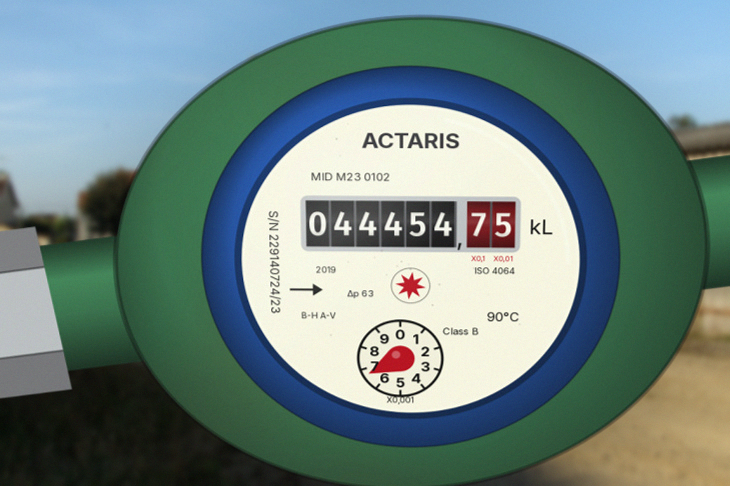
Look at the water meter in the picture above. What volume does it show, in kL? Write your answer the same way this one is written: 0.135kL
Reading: 44454.756kL
